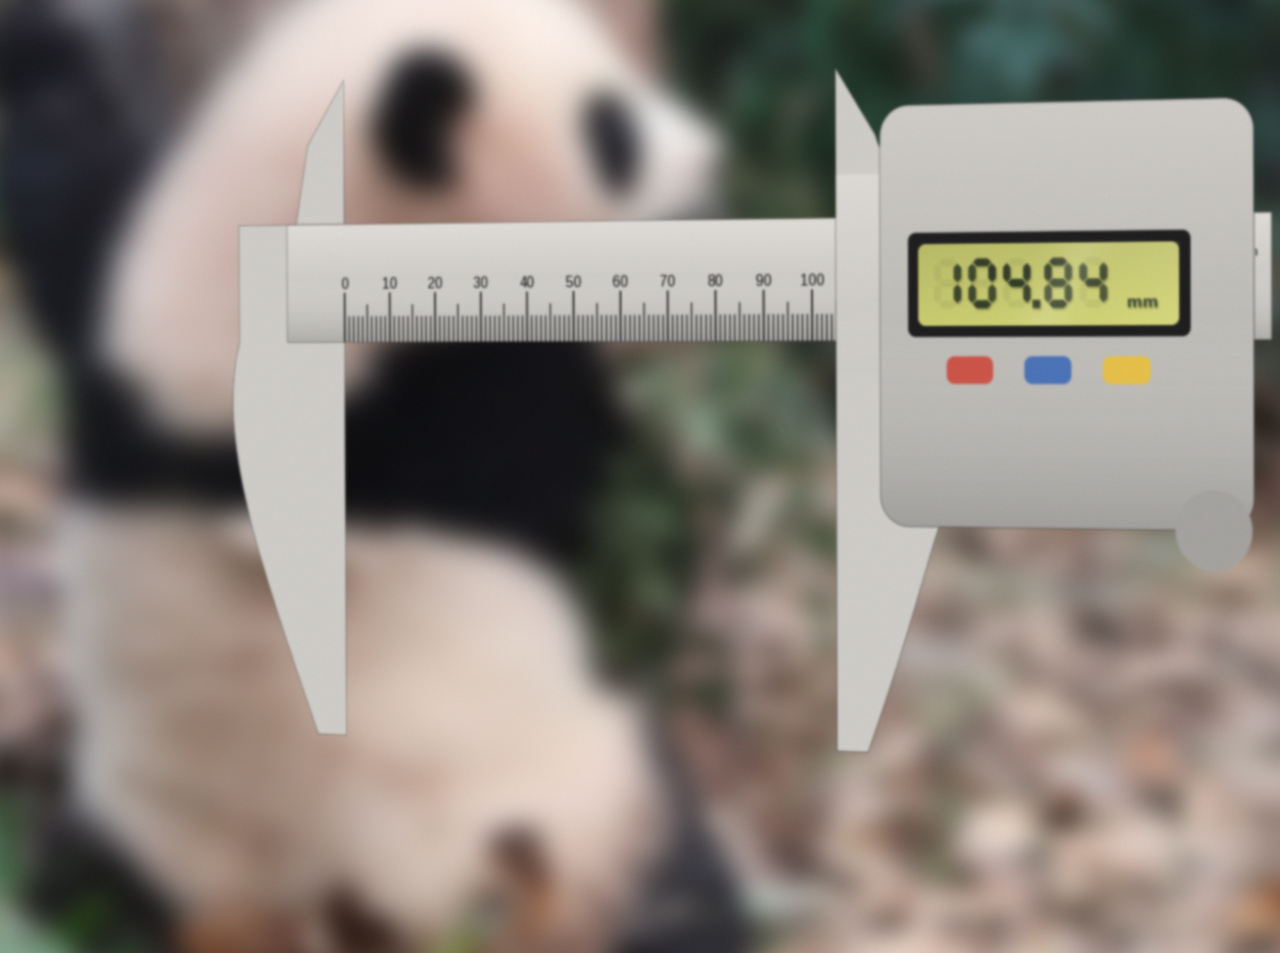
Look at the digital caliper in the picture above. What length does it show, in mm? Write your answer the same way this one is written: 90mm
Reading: 104.84mm
